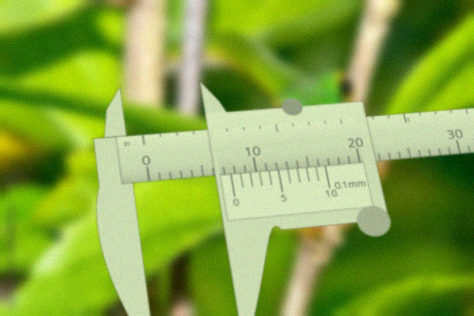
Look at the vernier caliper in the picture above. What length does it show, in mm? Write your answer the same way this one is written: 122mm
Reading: 7.6mm
